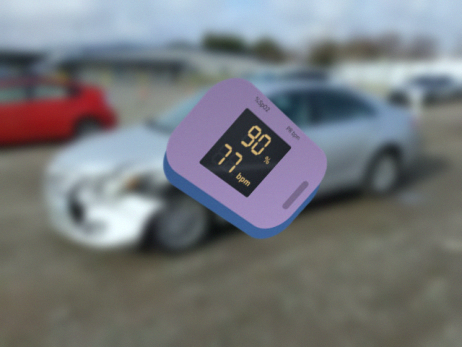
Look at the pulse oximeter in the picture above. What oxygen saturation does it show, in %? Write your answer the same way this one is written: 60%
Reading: 90%
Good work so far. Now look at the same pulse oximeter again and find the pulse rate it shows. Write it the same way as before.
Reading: 77bpm
